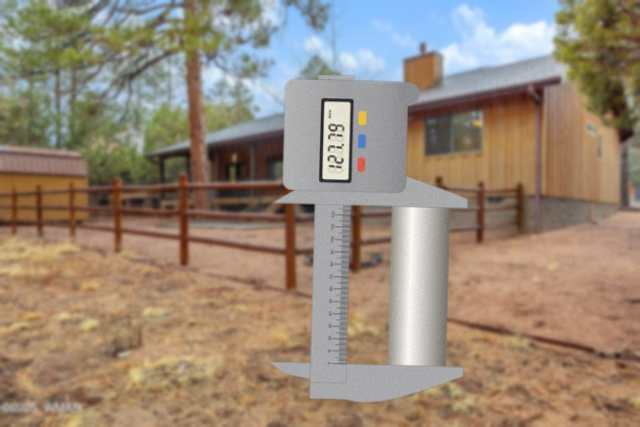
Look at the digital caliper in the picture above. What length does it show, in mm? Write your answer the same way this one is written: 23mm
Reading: 127.79mm
